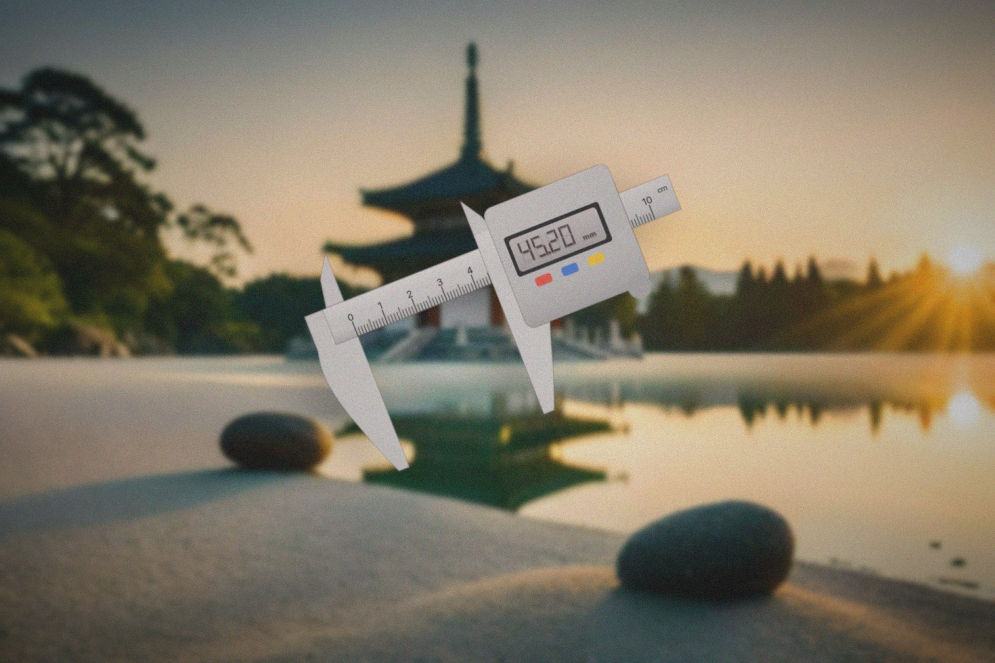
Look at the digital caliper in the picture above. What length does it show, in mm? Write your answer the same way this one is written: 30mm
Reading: 45.20mm
